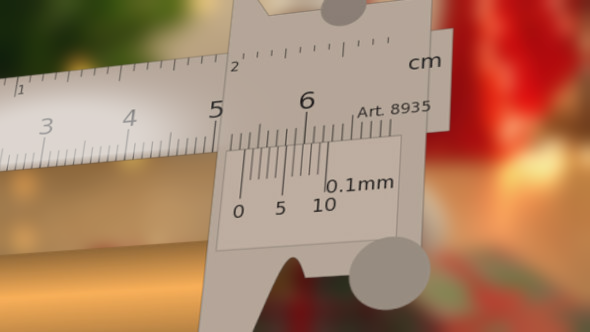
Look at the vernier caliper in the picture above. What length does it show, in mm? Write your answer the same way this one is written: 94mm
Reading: 53.6mm
